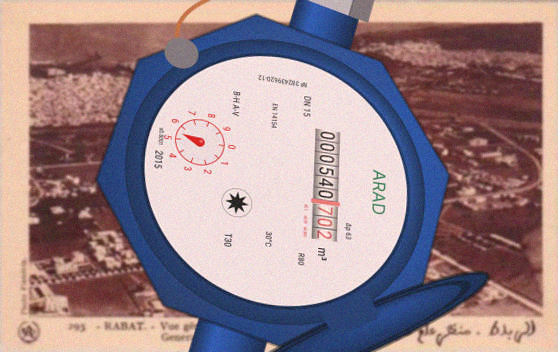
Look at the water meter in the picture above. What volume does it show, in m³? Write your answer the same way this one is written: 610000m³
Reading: 540.7025m³
